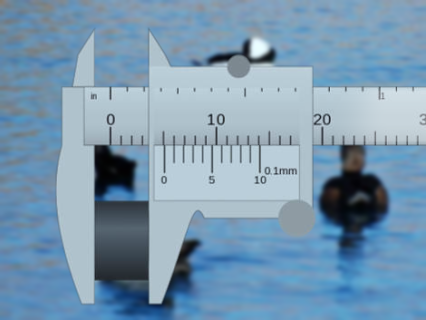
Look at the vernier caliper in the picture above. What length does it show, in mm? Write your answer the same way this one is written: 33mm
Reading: 5.1mm
